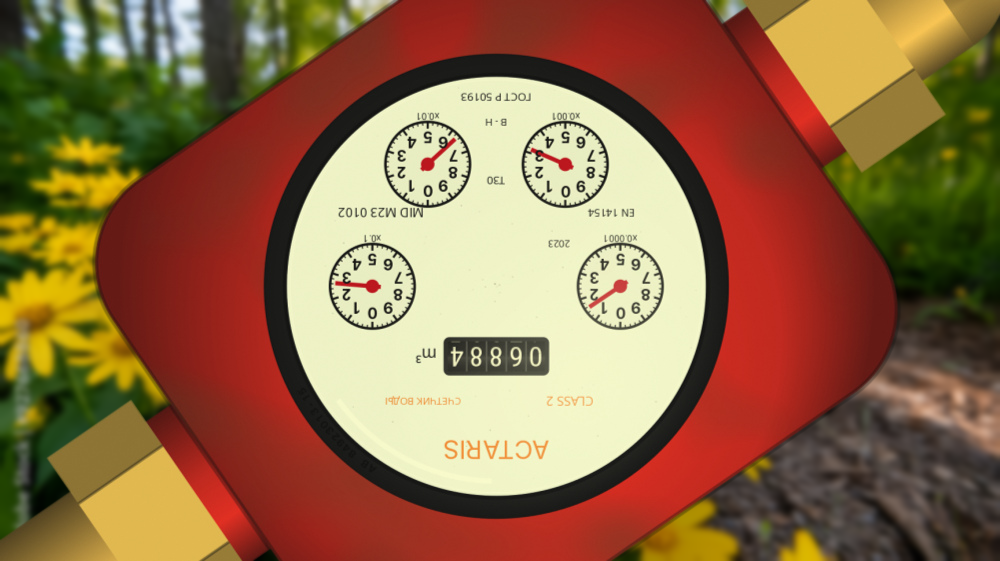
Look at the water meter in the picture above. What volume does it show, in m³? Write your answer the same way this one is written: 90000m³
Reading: 6884.2631m³
